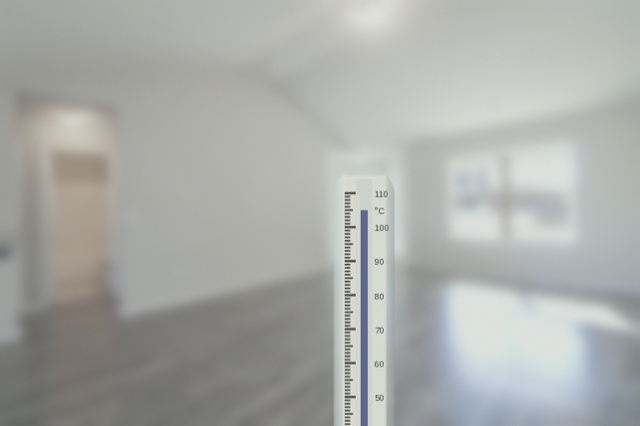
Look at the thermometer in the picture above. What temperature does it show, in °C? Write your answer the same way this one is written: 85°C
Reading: 105°C
